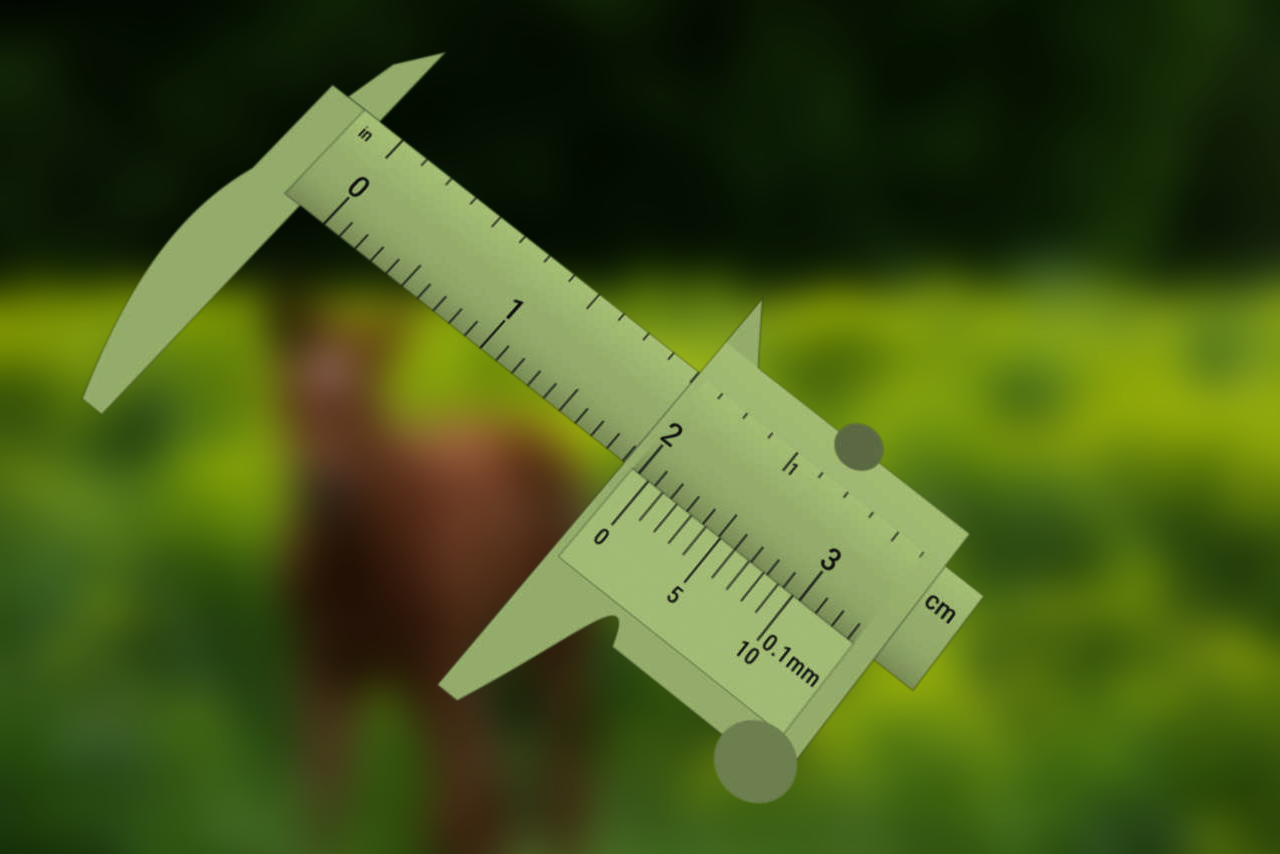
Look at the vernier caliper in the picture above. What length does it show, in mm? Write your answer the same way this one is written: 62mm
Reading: 20.6mm
